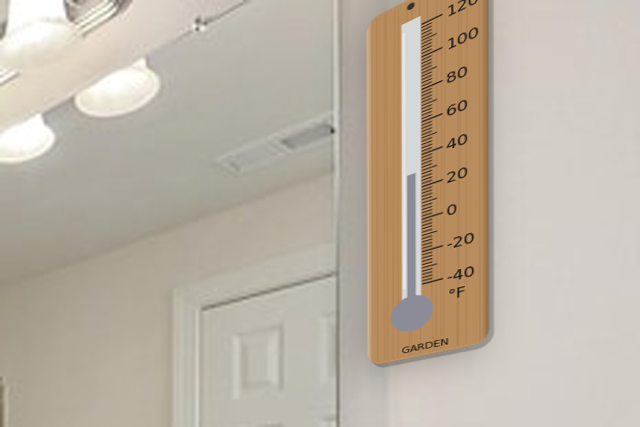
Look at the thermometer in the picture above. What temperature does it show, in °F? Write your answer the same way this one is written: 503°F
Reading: 30°F
